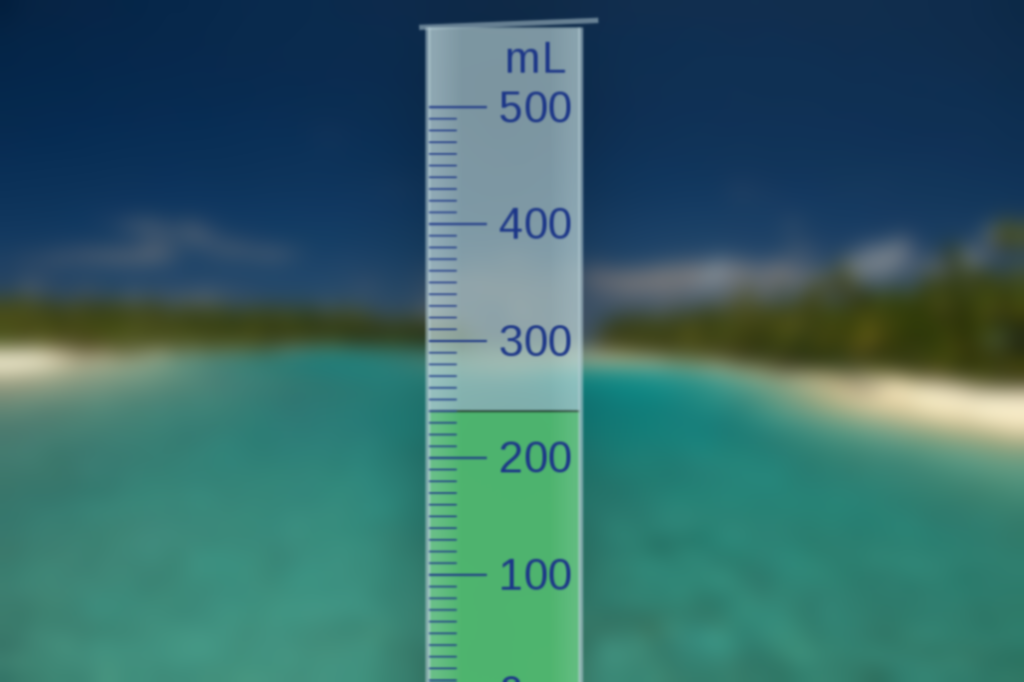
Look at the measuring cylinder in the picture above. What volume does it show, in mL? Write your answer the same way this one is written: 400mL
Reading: 240mL
